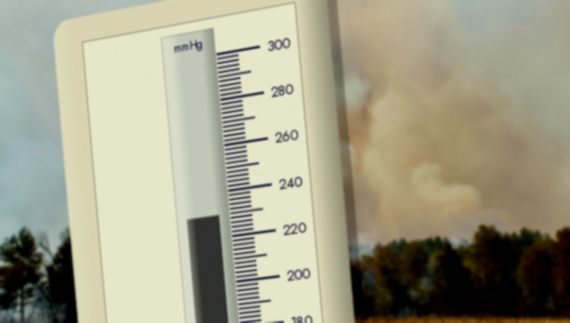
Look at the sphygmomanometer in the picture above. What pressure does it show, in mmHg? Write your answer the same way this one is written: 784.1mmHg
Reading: 230mmHg
